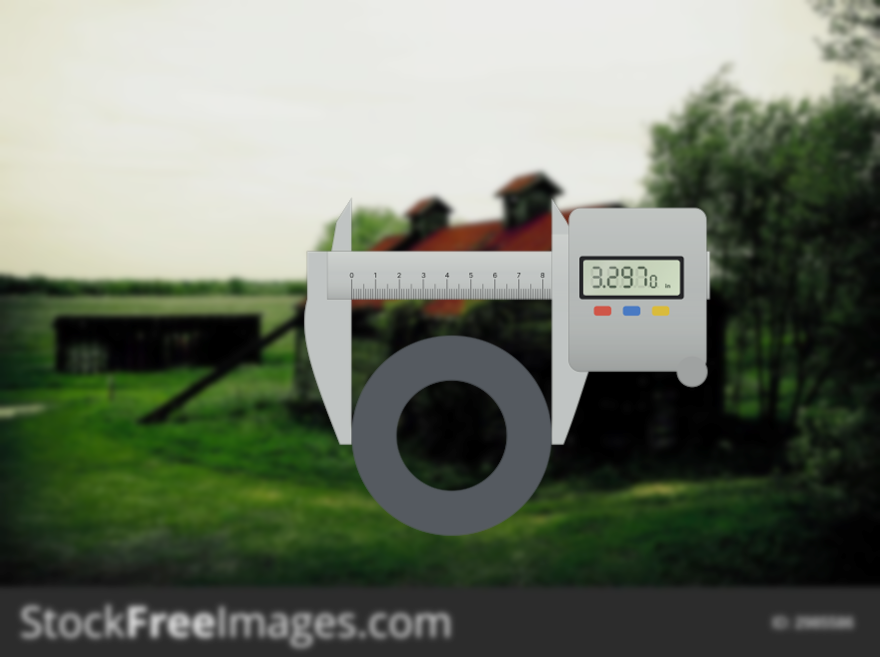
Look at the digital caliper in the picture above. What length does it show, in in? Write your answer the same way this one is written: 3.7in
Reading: 3.2970in
